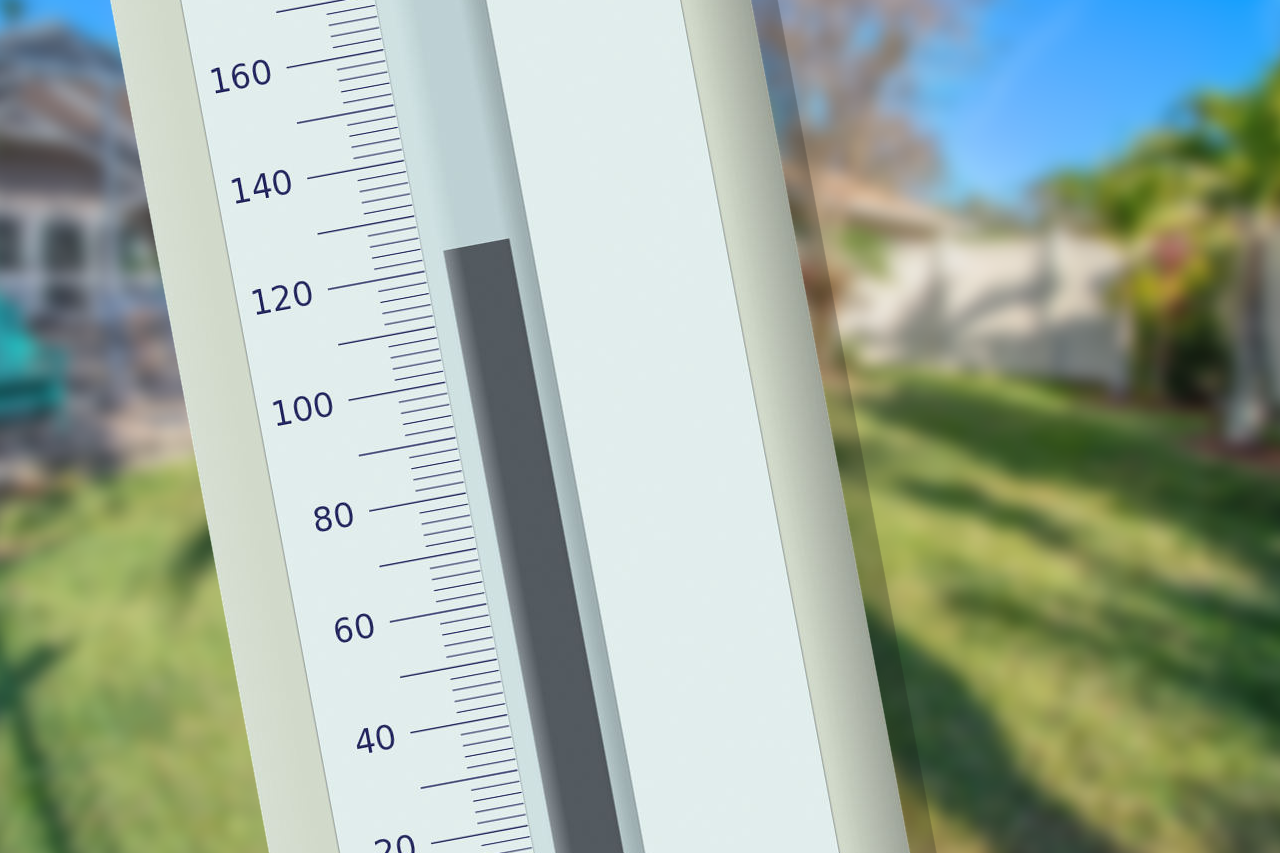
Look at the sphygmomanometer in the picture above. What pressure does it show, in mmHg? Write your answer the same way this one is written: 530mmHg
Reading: 123mmHg
